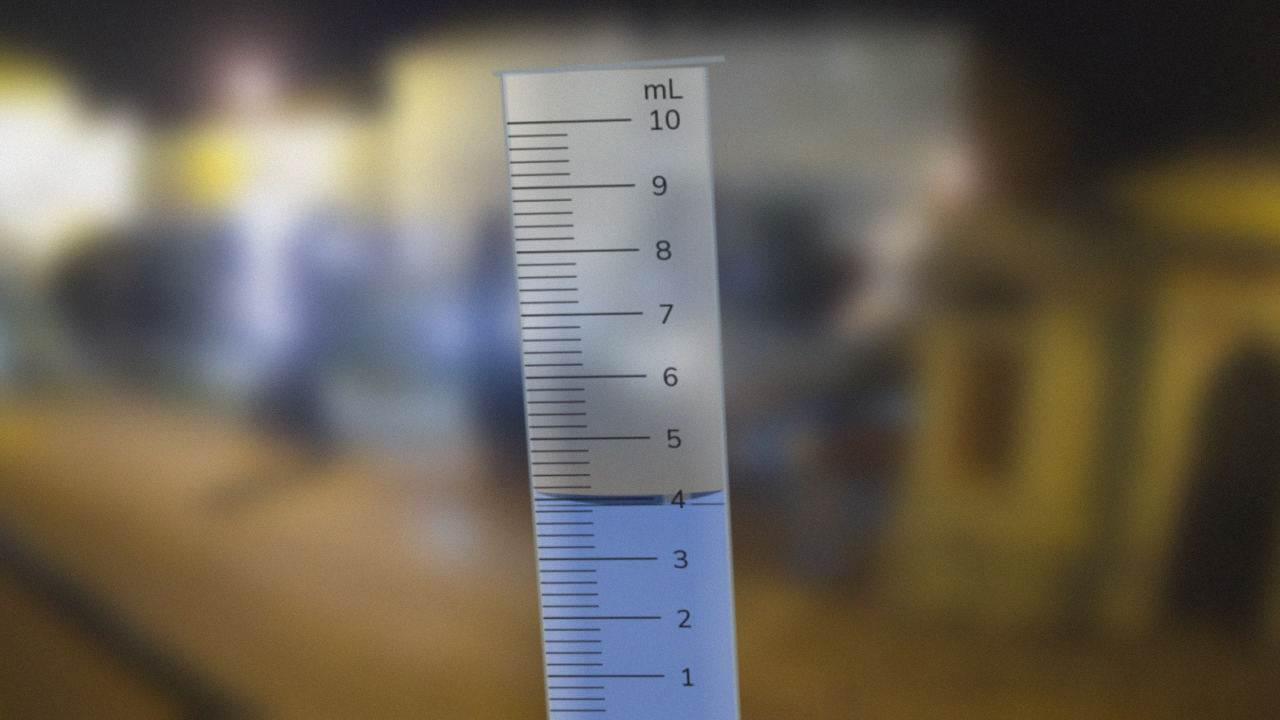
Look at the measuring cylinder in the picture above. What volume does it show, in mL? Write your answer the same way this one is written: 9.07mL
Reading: 3.9mL
